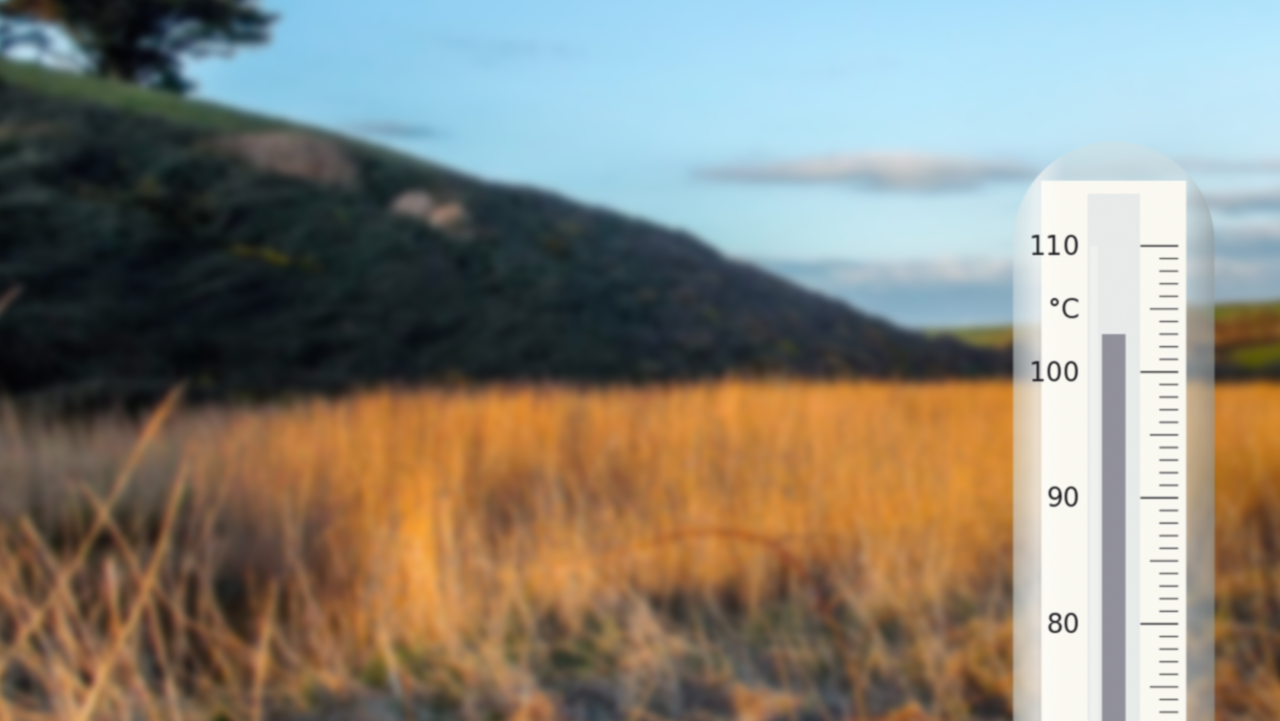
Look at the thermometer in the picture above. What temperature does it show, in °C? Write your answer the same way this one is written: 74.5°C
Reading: 103°C
